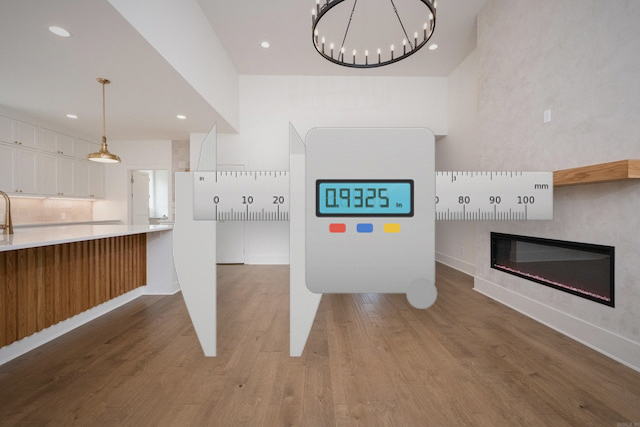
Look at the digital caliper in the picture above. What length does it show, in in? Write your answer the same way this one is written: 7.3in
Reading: 0.9325in
